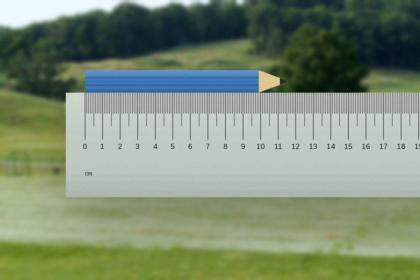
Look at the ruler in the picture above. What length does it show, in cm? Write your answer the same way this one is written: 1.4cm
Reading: 11.5cm
